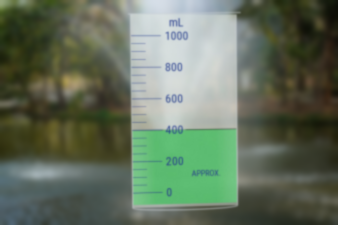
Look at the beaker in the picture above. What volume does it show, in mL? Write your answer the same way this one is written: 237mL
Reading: 400mL
